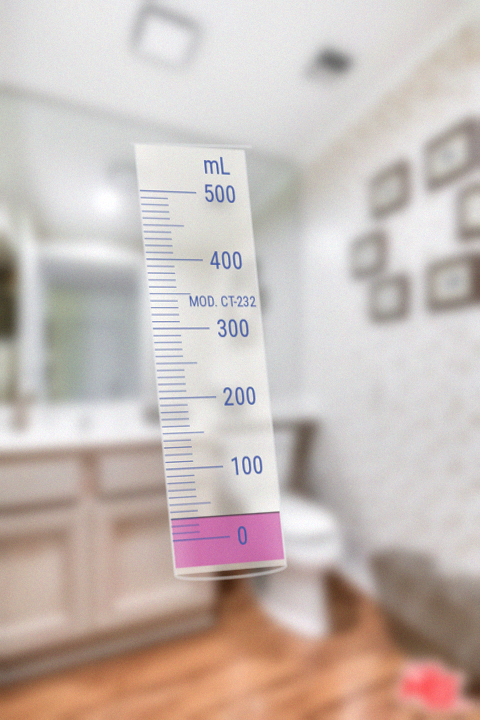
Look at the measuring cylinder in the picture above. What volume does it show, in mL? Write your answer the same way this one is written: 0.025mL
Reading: 30mL
